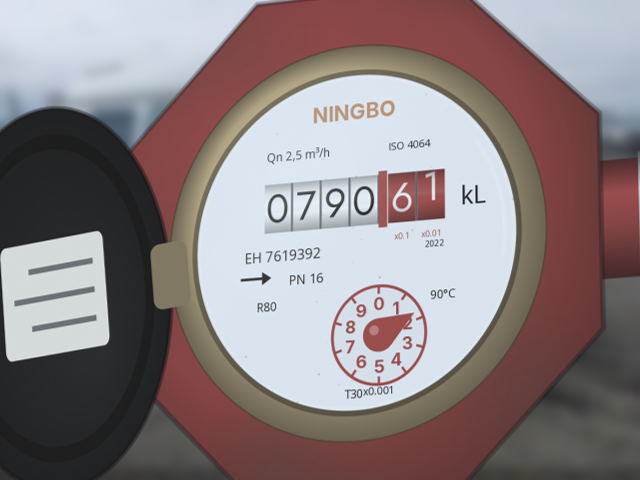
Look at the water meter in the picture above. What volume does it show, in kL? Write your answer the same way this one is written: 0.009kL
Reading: 790.611kL
